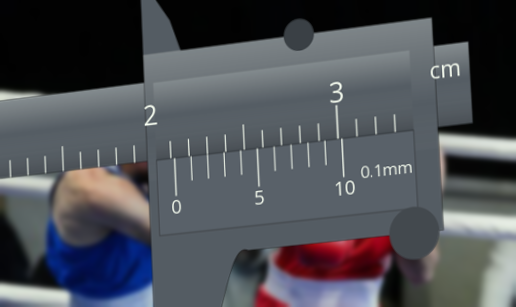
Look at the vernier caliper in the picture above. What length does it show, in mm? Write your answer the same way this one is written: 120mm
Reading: 21.2mm
